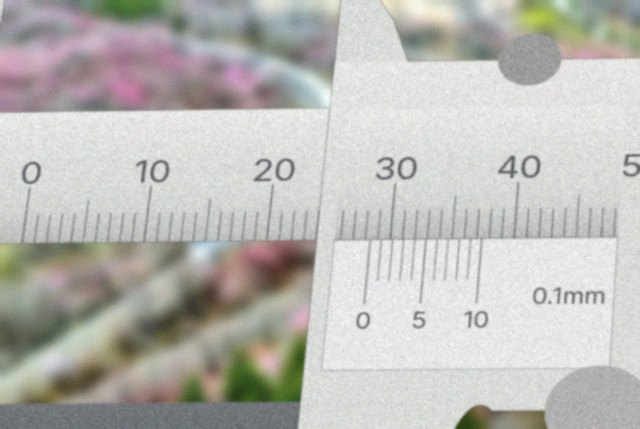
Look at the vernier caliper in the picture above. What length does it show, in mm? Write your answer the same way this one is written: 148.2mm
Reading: 28.4mm
